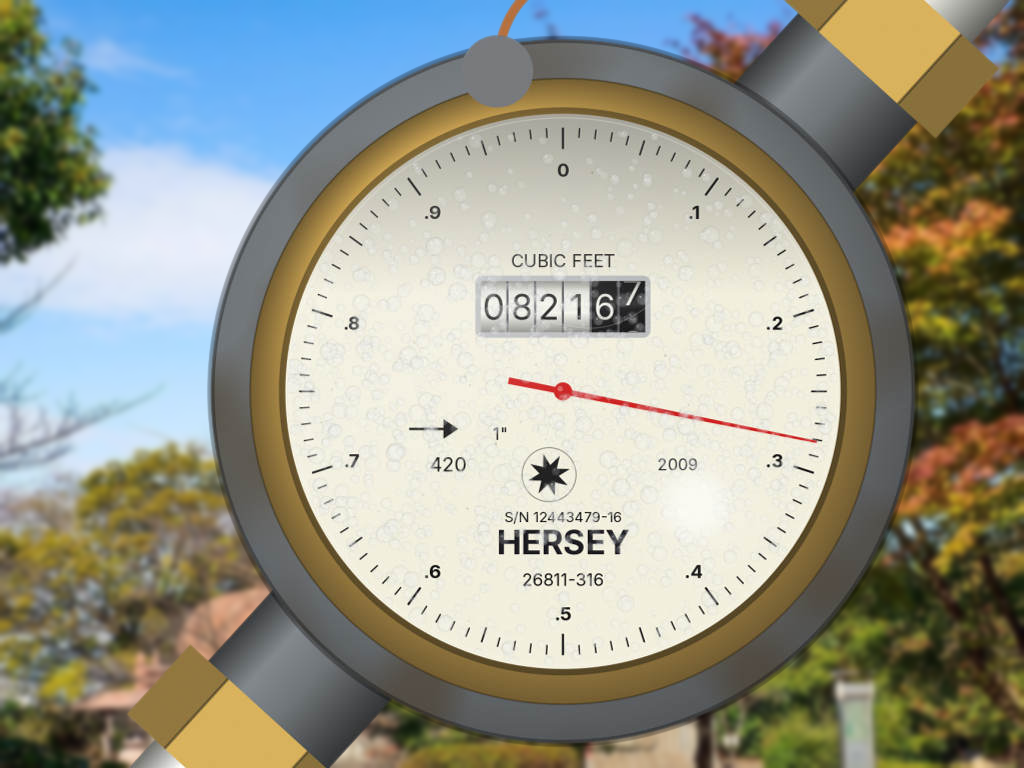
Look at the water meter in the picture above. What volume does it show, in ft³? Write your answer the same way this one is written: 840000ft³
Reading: 82167.28ft³
